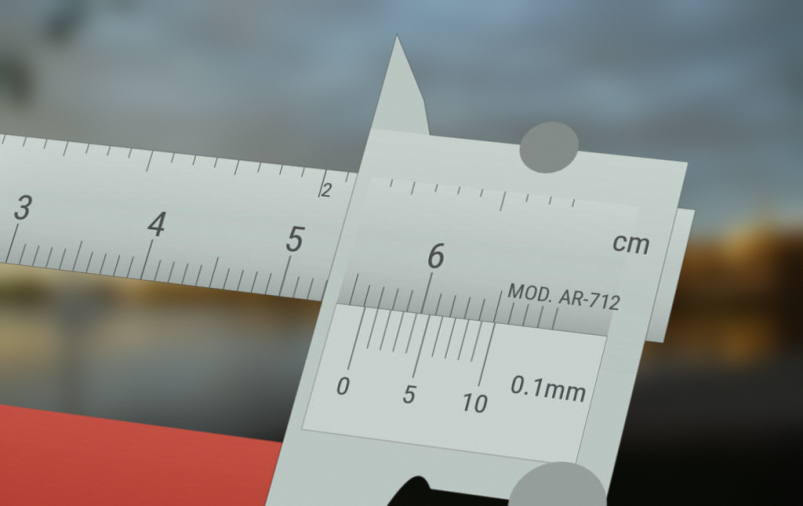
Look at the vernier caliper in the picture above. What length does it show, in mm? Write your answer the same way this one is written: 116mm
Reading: 56.1mm
